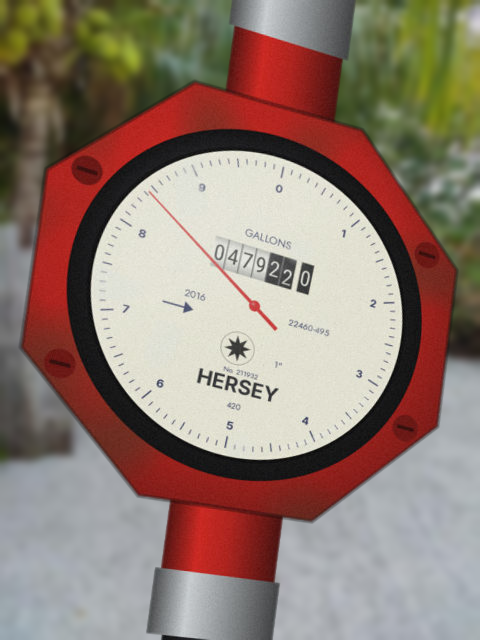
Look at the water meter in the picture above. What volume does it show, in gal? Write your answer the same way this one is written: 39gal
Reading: 479218.4gal
